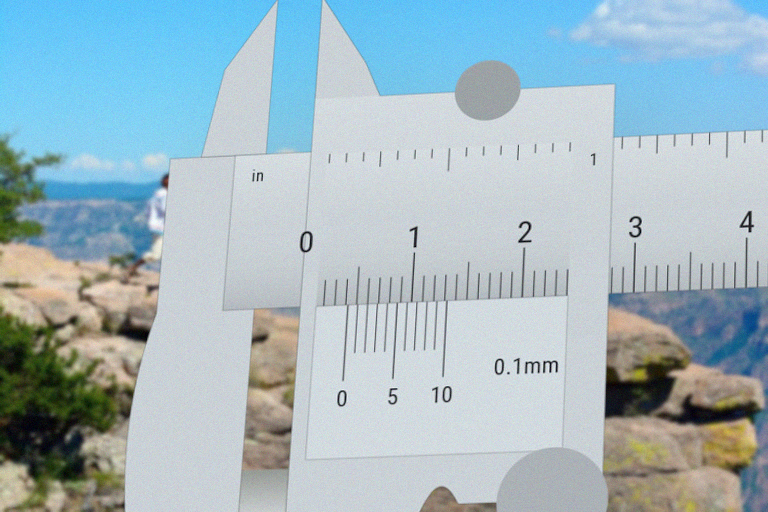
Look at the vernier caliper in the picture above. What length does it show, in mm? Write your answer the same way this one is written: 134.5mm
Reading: 4.2mm
